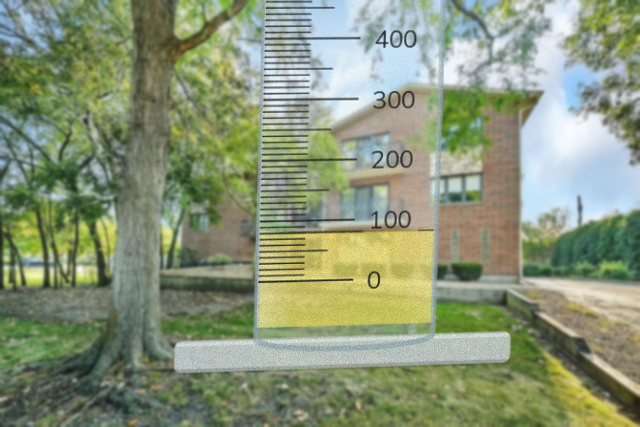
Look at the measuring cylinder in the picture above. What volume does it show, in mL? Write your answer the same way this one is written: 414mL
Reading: 80mL
